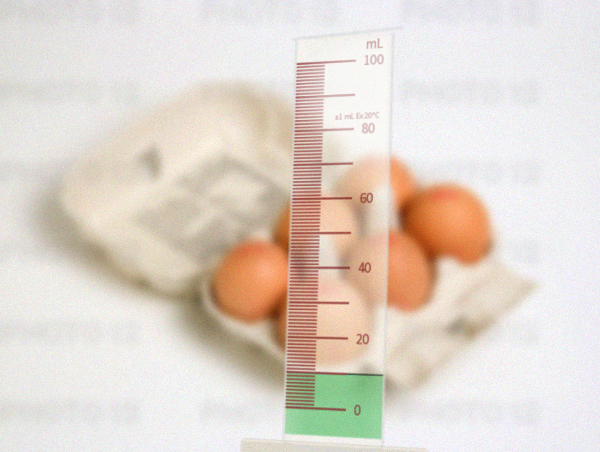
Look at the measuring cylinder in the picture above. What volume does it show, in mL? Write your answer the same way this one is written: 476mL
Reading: 10mL
